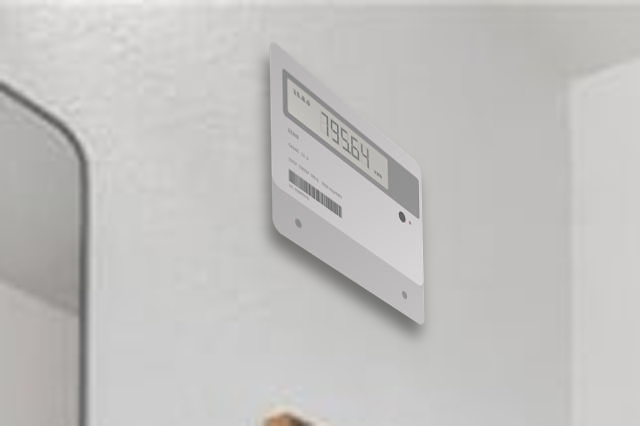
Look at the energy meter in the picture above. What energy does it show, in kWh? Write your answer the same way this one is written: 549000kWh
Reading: 795.64kWh
